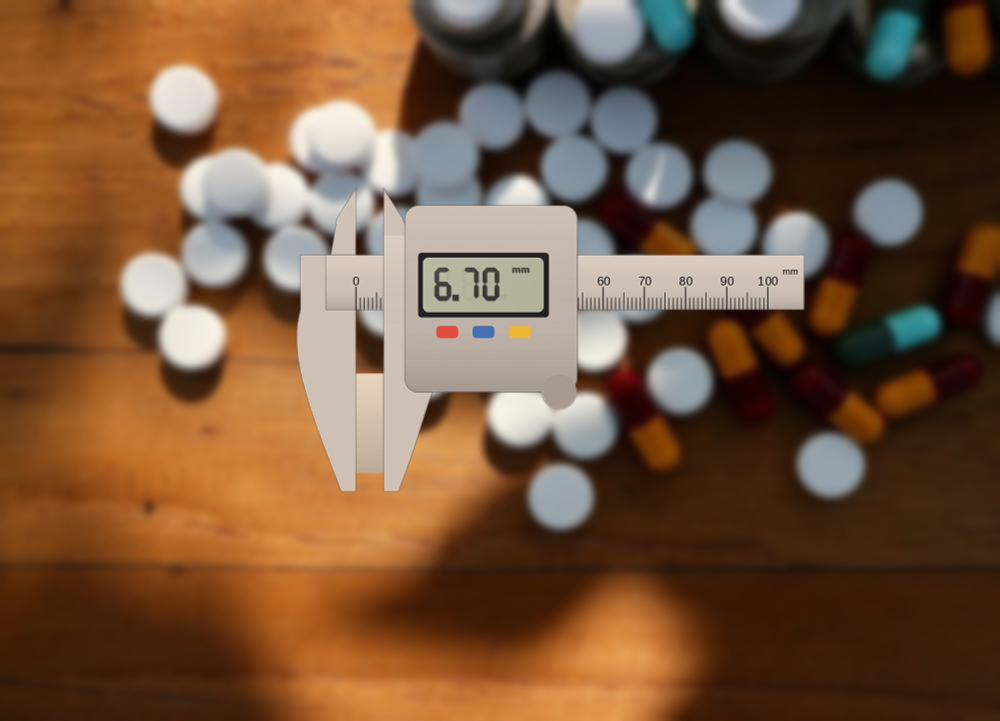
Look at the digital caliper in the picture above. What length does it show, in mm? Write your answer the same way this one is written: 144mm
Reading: 6.70mm
